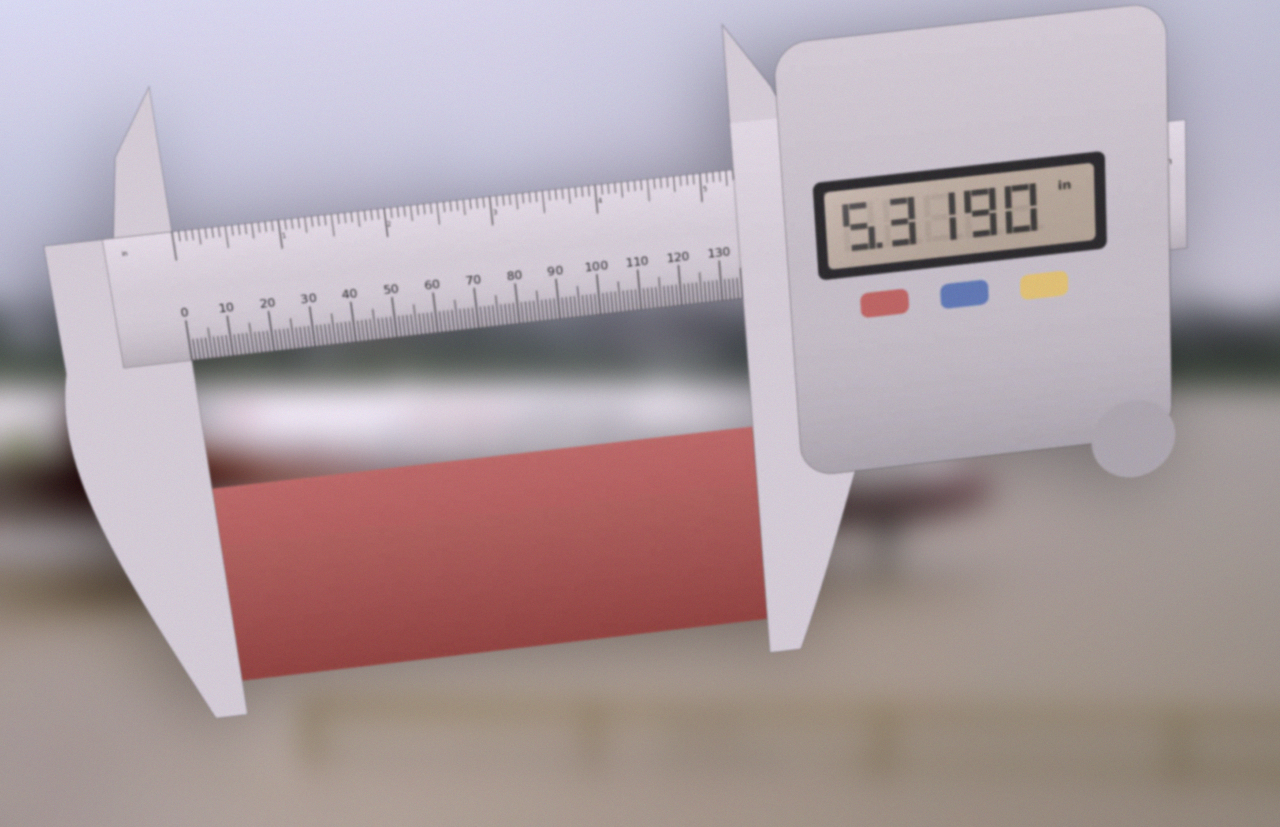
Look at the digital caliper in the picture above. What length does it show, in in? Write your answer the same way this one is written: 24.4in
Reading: 5.3190in
